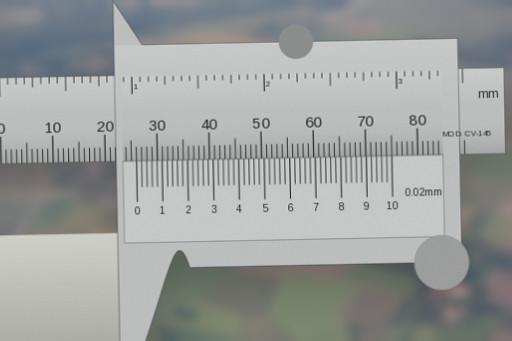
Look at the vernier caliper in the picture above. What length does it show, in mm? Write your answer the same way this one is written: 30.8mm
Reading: 26.0mm
